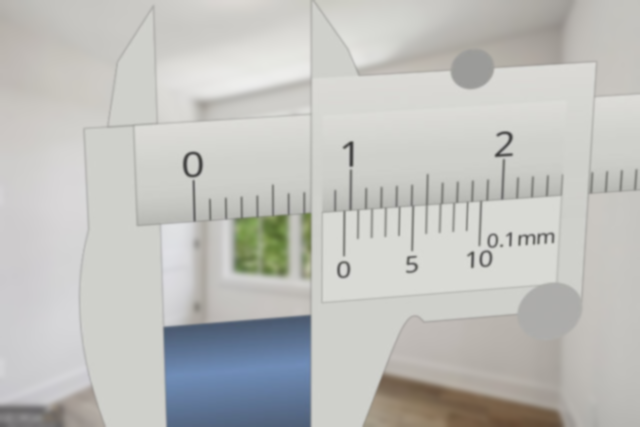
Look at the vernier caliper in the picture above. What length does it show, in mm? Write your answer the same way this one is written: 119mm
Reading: 9.6mm
